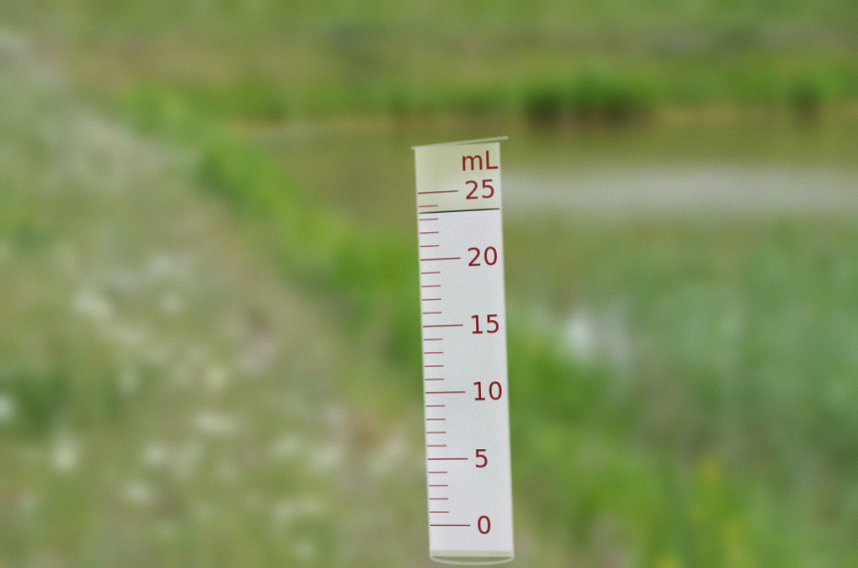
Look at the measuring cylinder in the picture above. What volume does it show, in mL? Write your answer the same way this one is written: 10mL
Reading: 23.5mL
